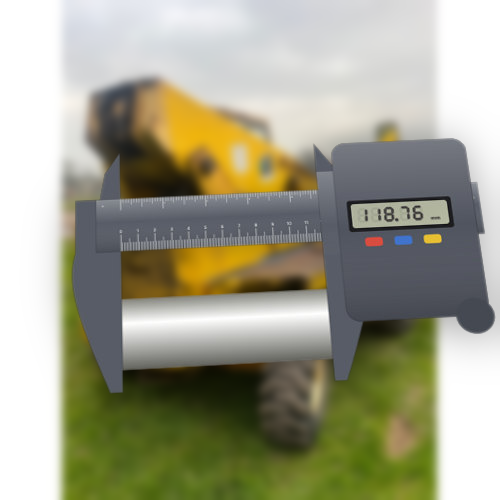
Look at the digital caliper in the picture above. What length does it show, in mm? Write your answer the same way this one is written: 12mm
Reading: 118.76mm
